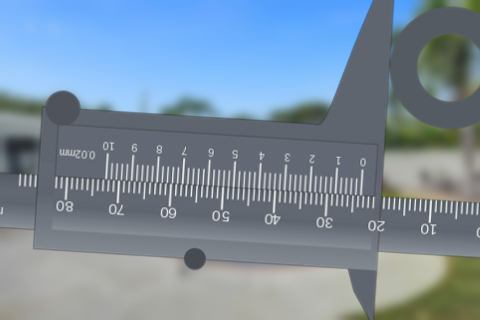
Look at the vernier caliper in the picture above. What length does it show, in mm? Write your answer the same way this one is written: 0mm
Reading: 23.5mm
